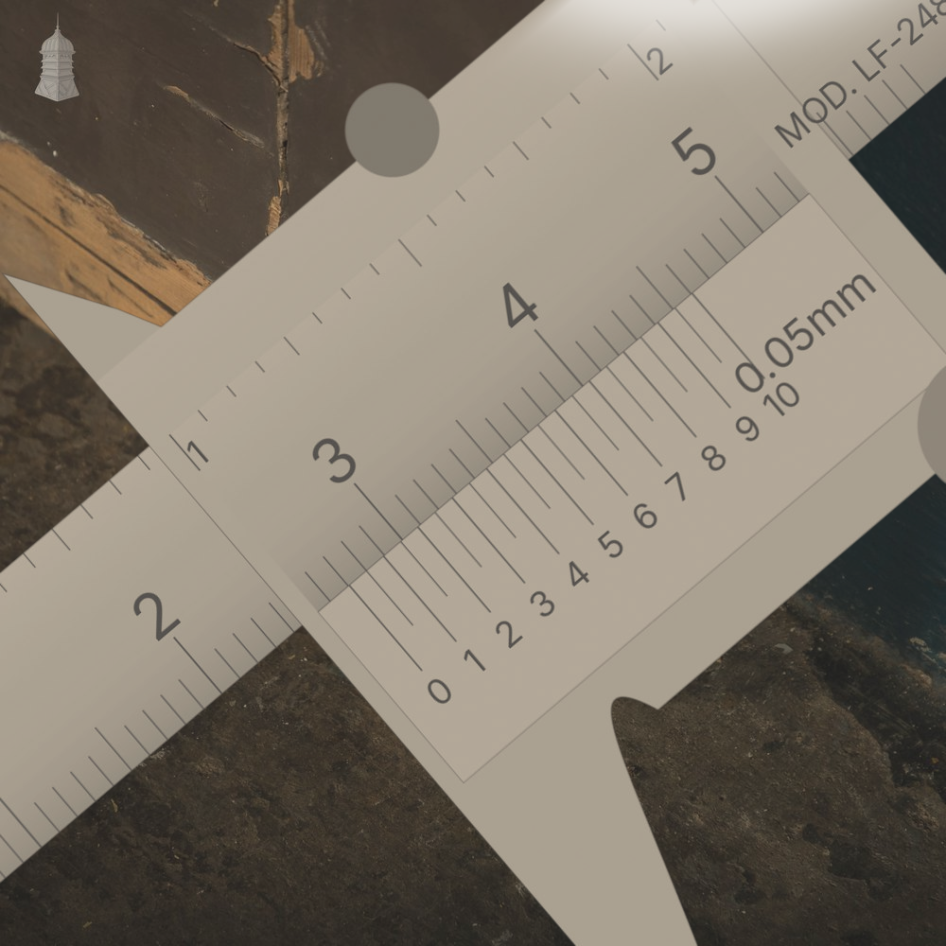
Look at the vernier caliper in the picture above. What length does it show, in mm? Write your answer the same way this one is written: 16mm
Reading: 27.05mm
